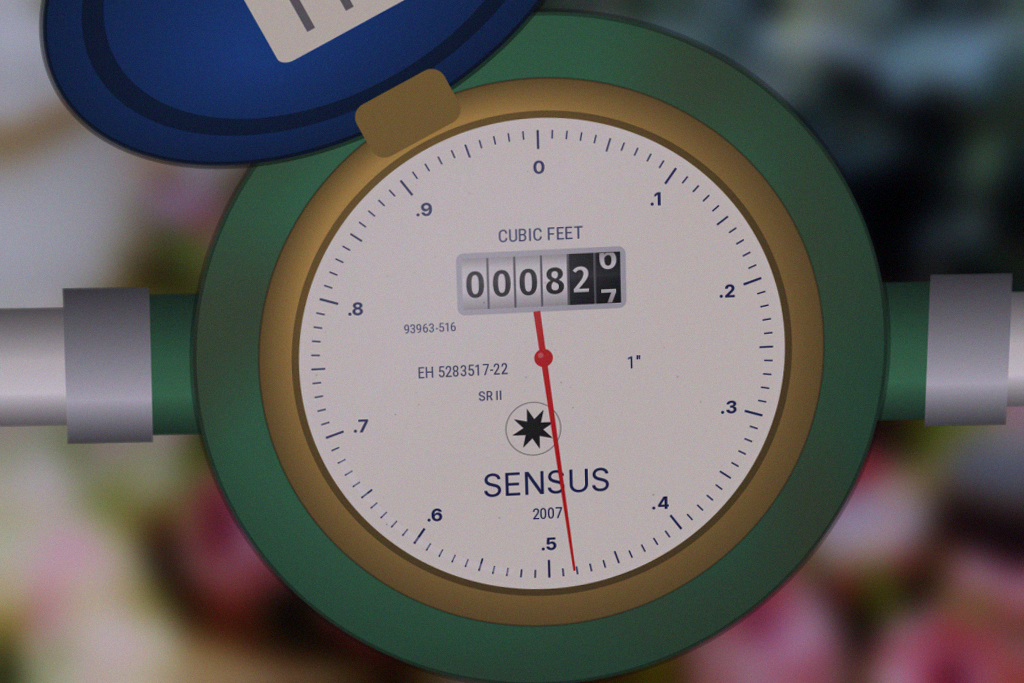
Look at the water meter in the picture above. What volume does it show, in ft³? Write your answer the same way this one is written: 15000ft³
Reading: 826.48ft³
